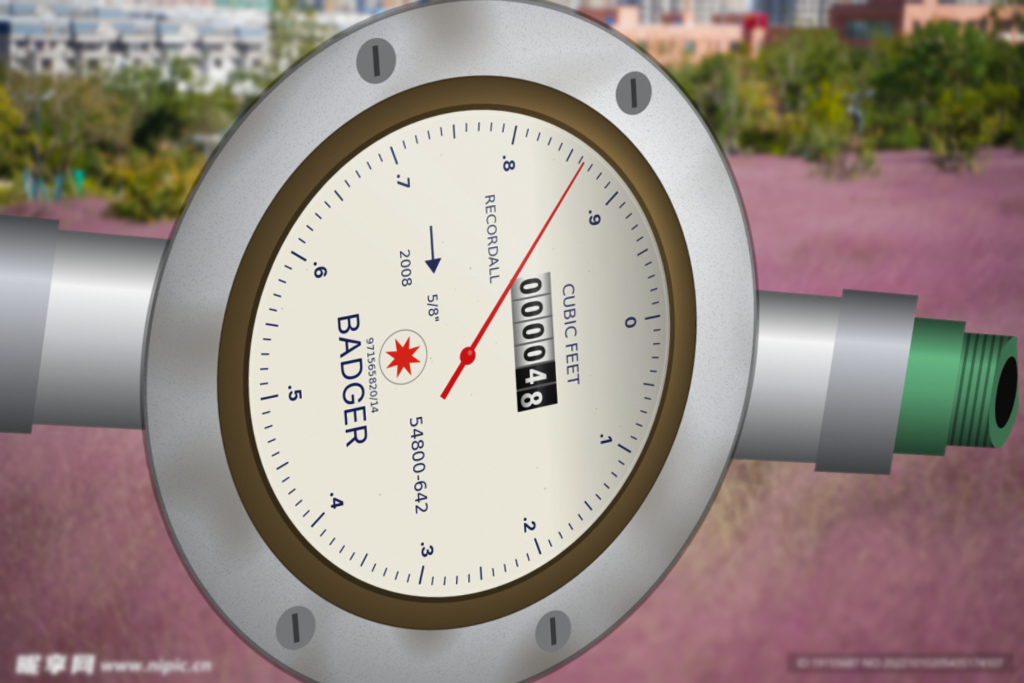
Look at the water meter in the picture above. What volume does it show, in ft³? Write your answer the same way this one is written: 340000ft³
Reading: 47.86ft³
